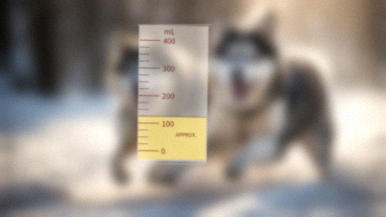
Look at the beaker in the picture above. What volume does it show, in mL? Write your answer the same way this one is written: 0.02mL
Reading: 125mL
